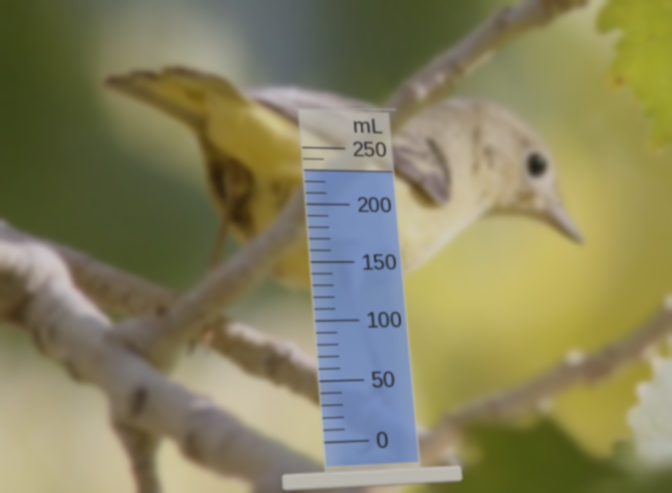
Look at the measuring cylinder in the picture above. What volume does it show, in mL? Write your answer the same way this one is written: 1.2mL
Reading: 230mL
